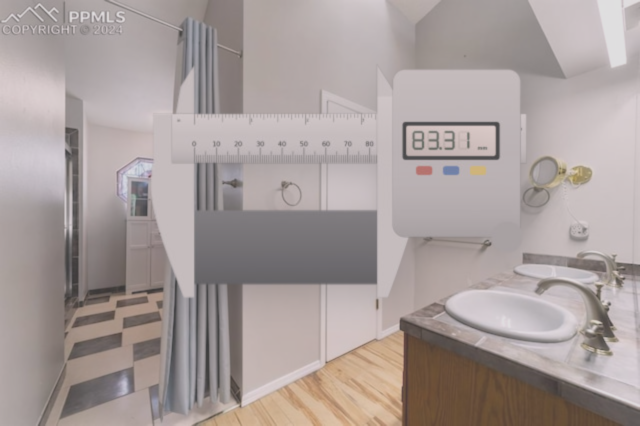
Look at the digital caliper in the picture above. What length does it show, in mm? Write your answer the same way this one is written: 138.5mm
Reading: 83.31mm
